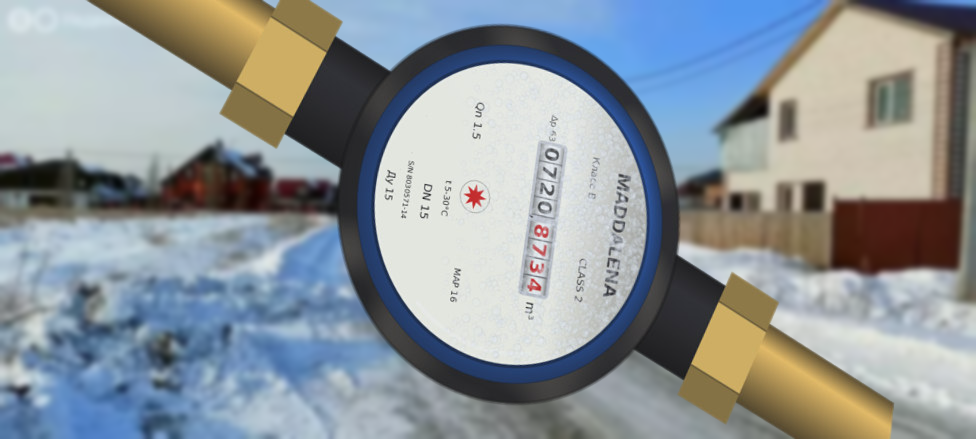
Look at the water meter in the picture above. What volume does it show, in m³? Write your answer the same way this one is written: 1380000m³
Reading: 720.8734m³
